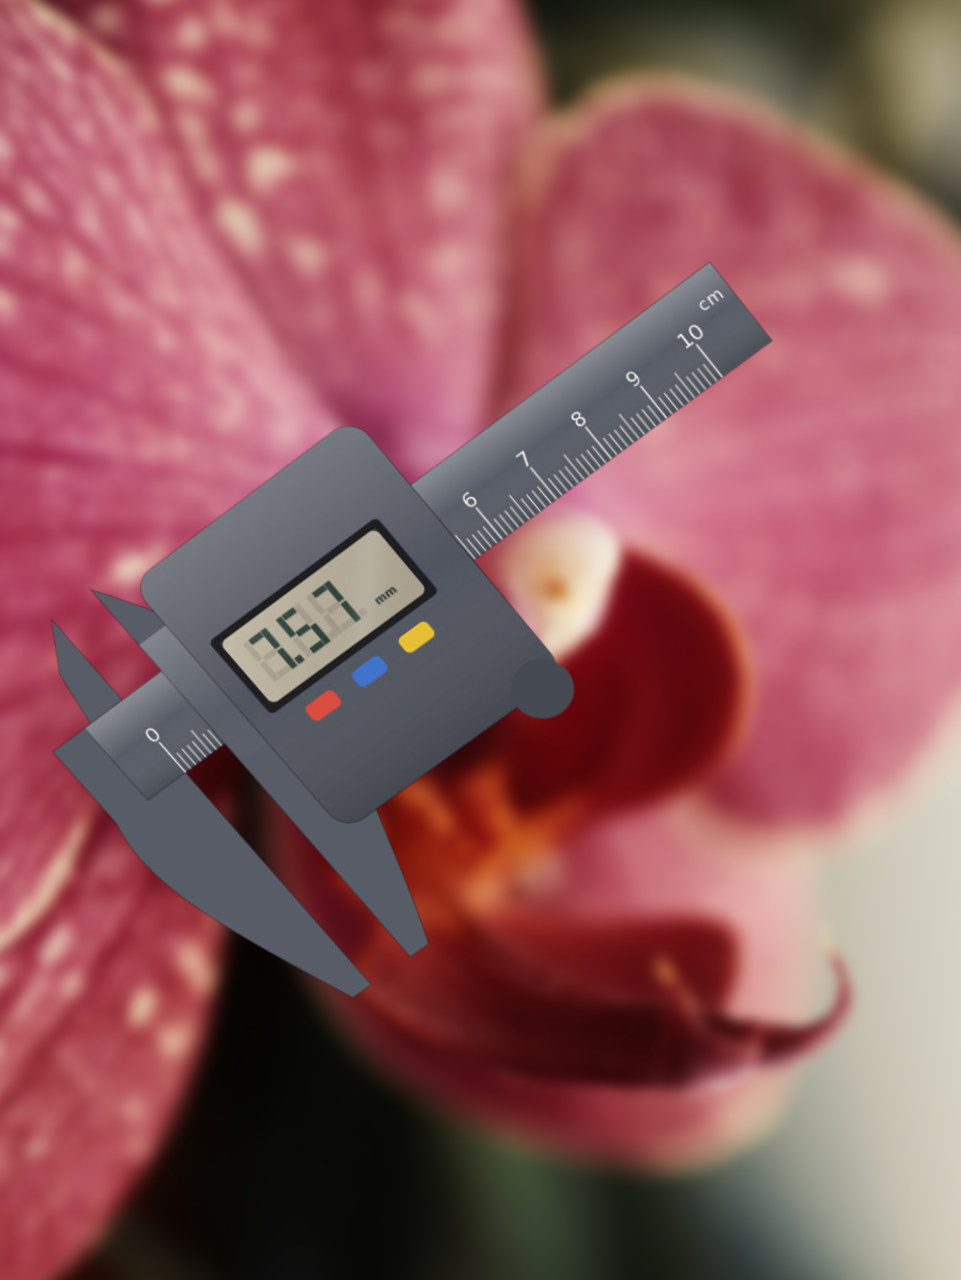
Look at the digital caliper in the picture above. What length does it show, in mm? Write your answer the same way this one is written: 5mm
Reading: 7.57mm
